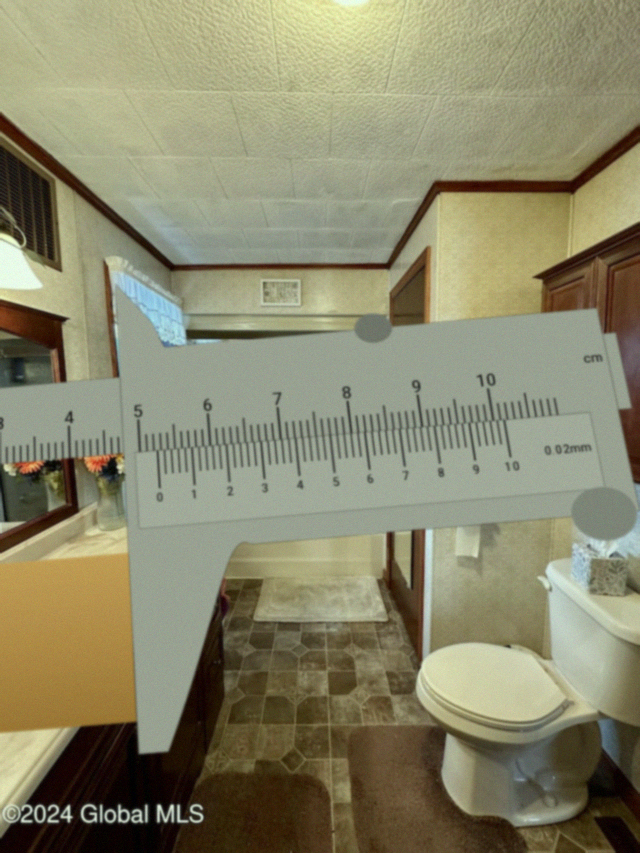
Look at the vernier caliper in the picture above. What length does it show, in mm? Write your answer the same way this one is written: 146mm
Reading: 52.5mm
